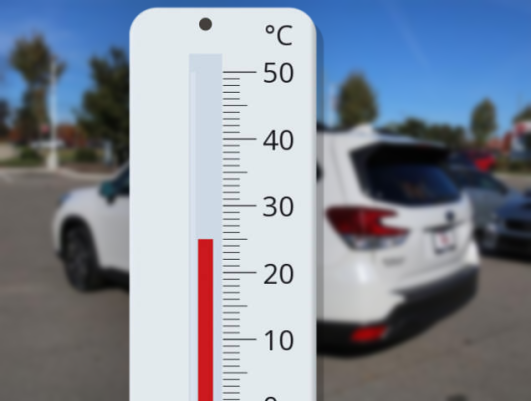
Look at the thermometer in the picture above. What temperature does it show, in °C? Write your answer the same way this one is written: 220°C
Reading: 25°C
